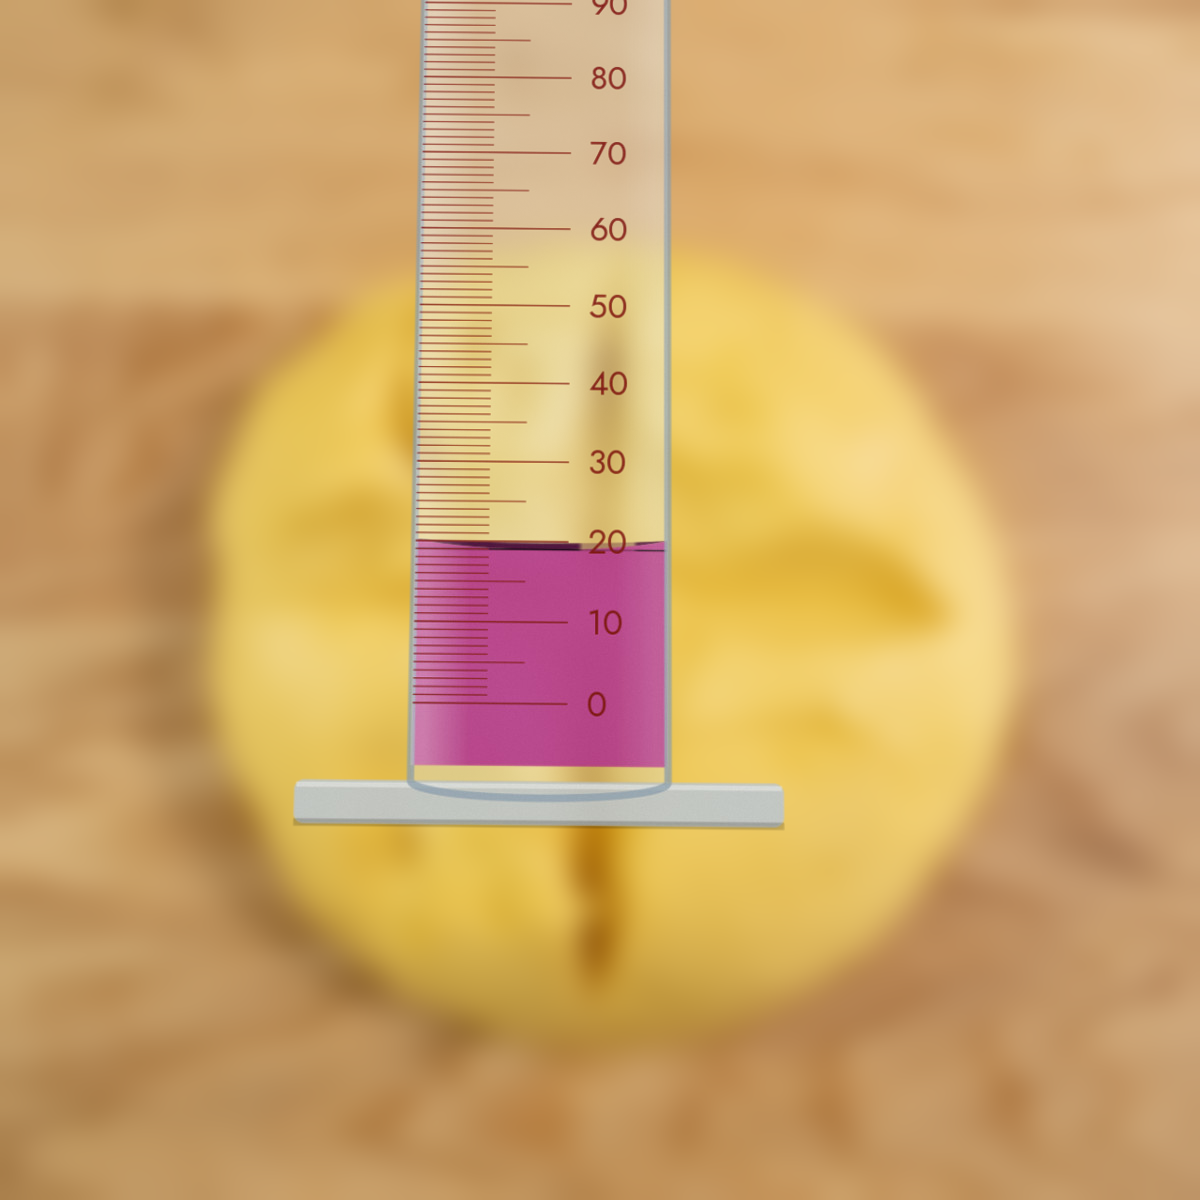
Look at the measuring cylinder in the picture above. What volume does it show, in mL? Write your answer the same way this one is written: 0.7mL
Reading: 19mL
